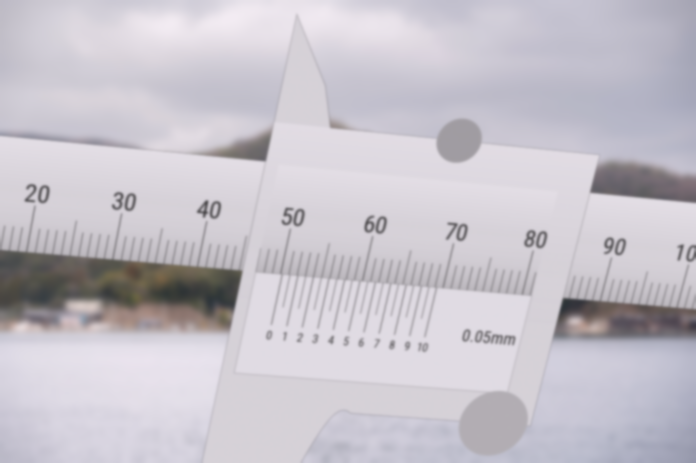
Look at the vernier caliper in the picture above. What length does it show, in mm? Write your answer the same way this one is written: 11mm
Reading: 50.2mm
